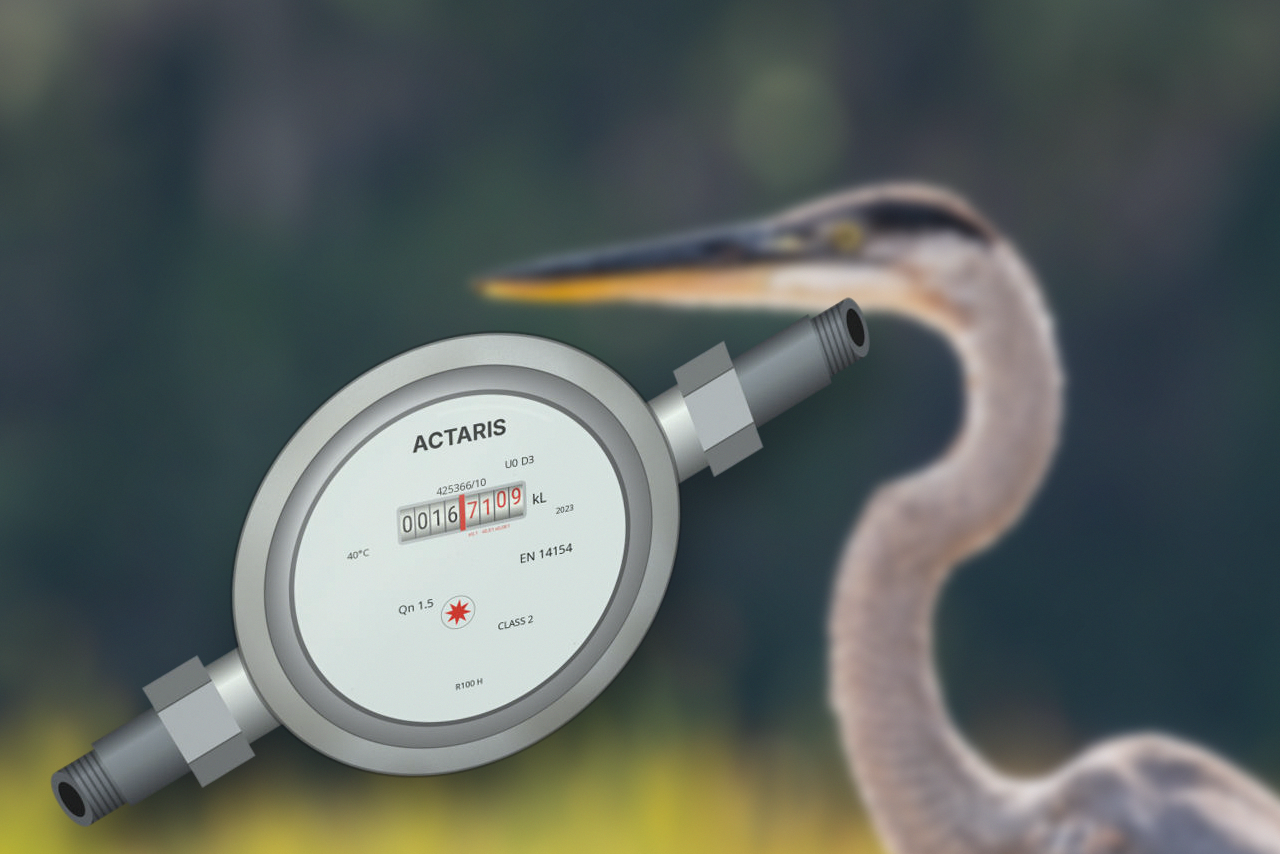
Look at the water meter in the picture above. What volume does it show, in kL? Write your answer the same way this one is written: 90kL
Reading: 16.7109kL
